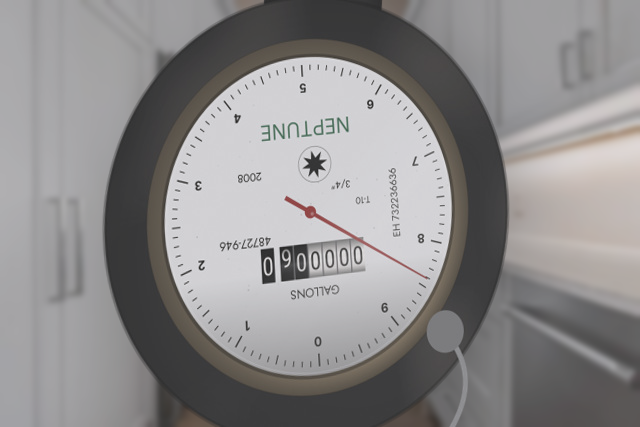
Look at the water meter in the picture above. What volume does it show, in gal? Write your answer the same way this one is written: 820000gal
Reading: 58.4gal
